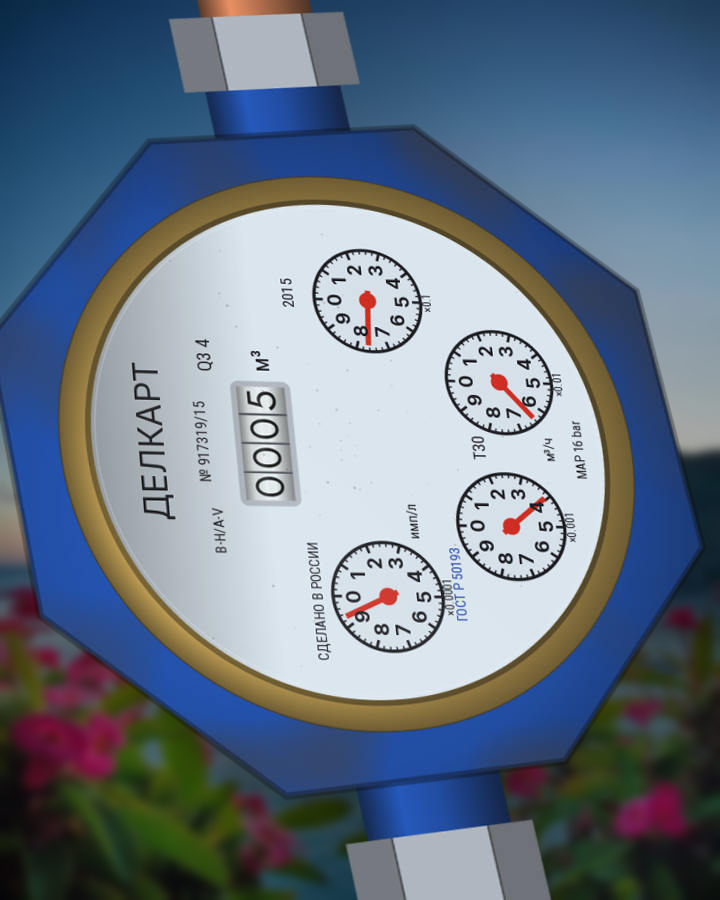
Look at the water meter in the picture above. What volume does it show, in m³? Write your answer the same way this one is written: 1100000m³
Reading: 5.7639m³
